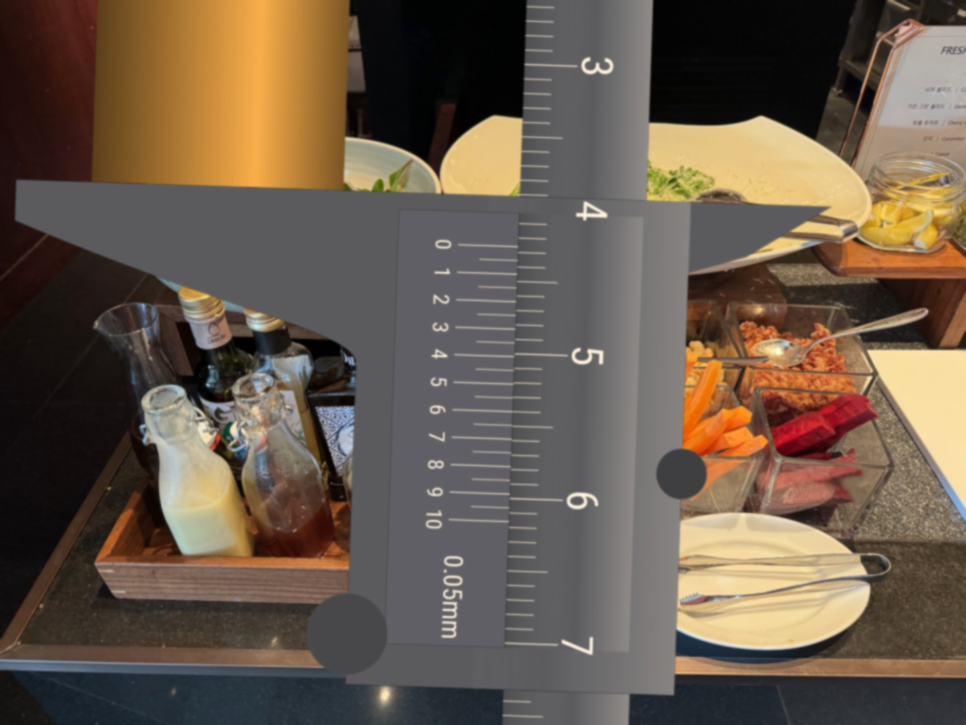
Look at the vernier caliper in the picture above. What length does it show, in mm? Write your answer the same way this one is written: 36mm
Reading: 42.6mm
